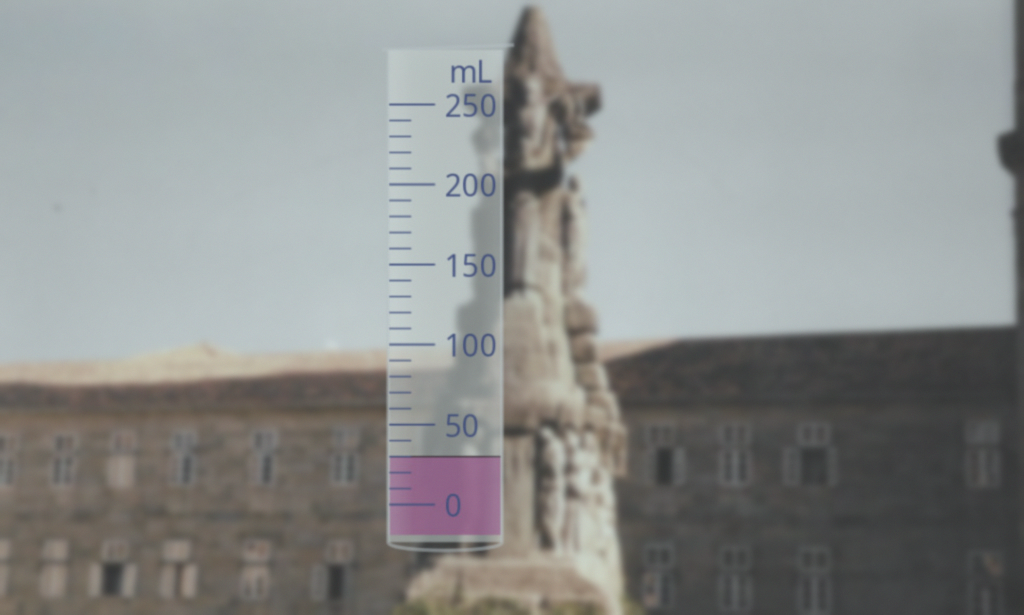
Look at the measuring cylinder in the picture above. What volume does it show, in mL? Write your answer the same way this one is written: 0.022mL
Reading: 30mL
